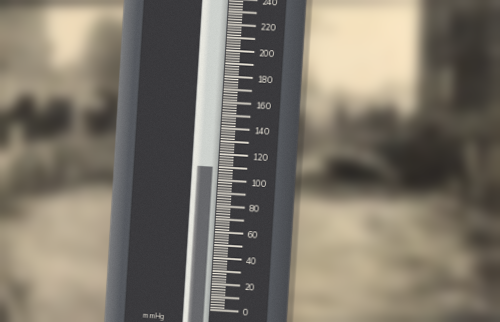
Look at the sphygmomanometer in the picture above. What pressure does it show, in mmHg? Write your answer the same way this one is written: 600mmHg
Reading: 110mmHg
